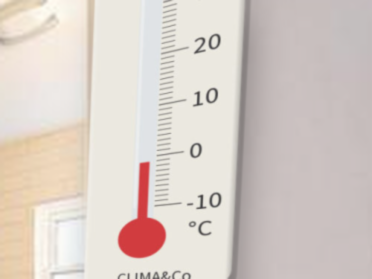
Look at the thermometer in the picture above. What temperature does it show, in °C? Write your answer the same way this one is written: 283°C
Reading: -1°C
